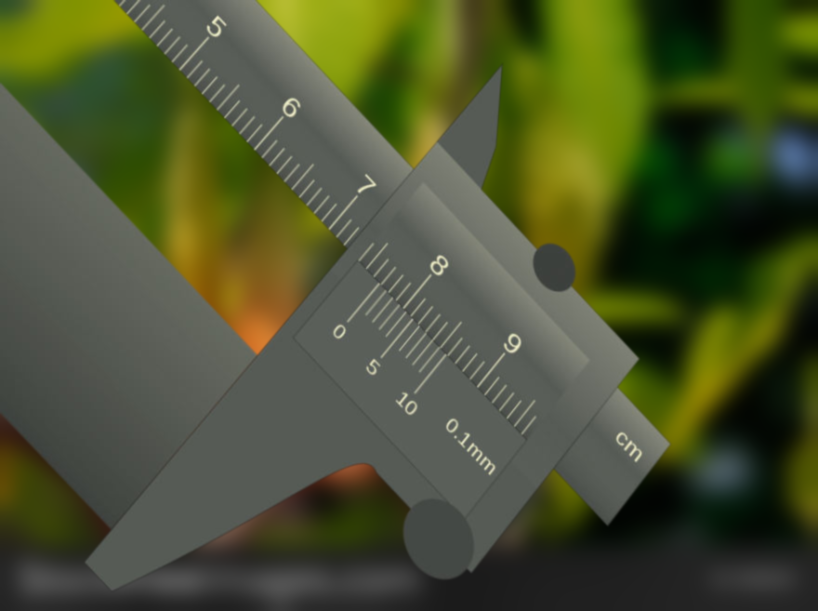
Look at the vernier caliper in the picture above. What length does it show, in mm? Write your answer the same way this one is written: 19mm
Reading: 76.8mm
